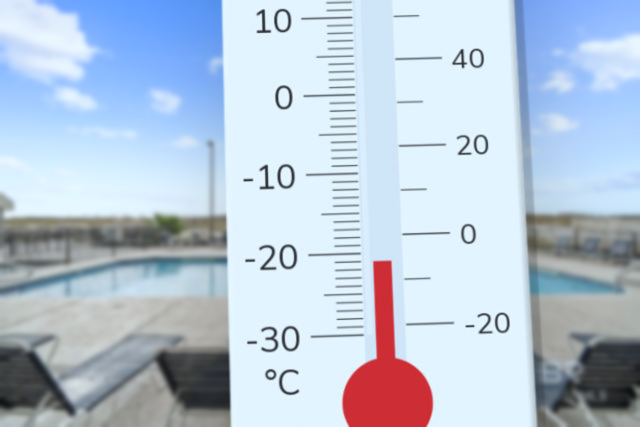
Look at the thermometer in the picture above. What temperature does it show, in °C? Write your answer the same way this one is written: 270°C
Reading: -21°C
